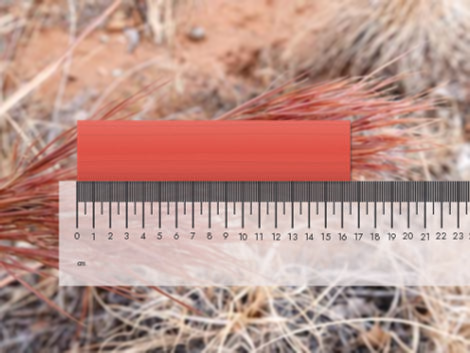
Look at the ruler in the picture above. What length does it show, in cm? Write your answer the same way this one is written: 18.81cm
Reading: 16.5cm
